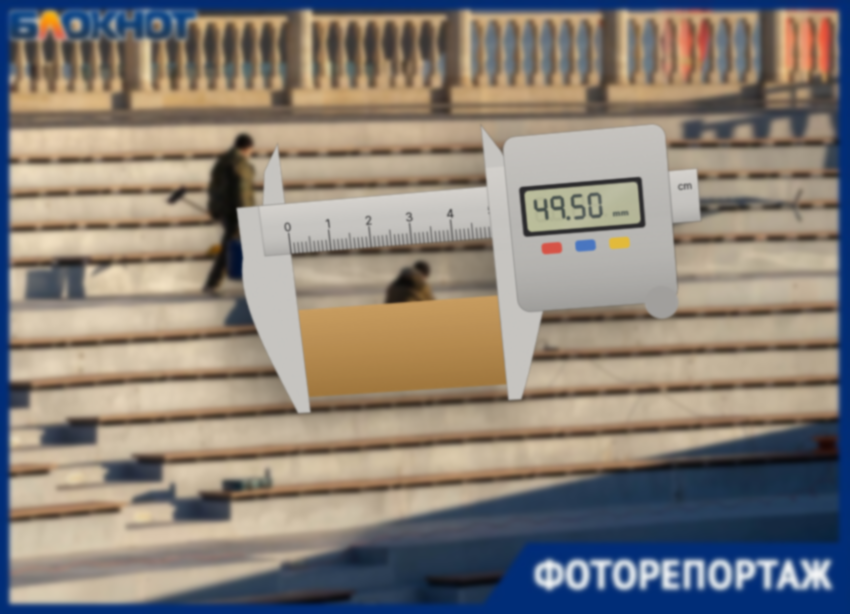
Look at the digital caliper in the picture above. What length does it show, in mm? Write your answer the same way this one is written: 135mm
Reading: 49.50mm
